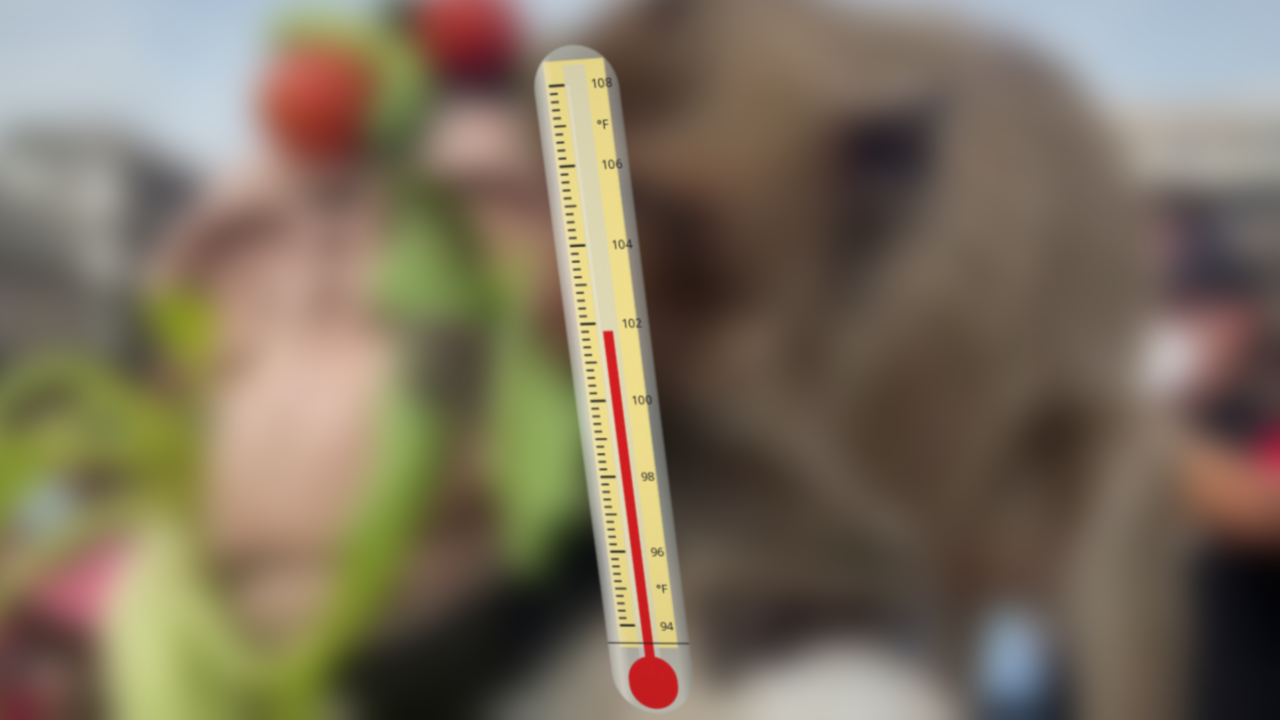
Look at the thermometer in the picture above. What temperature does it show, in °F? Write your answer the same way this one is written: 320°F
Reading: 101.8°F
